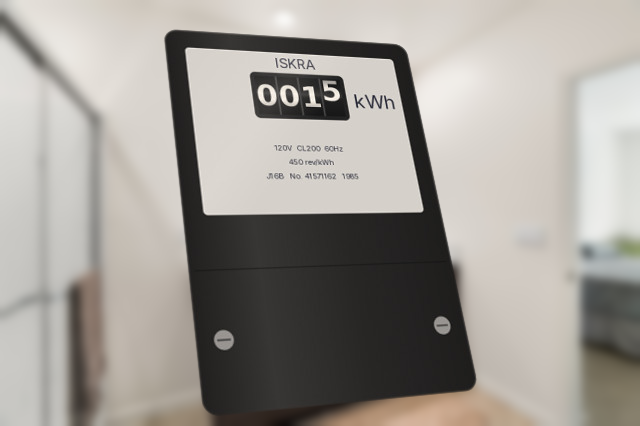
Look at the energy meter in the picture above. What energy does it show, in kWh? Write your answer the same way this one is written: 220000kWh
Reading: 15kWh
